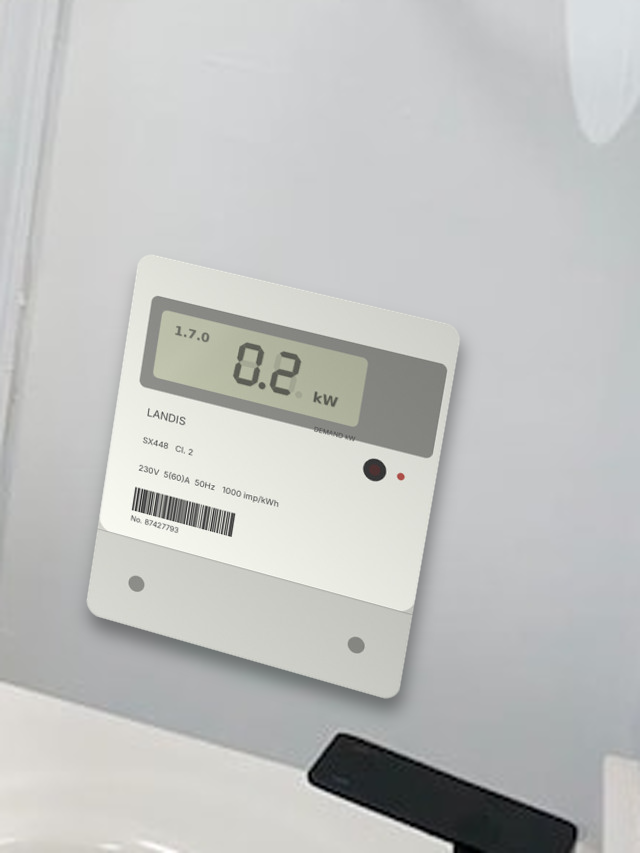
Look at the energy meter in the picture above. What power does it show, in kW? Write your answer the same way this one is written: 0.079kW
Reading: 0.2kW
